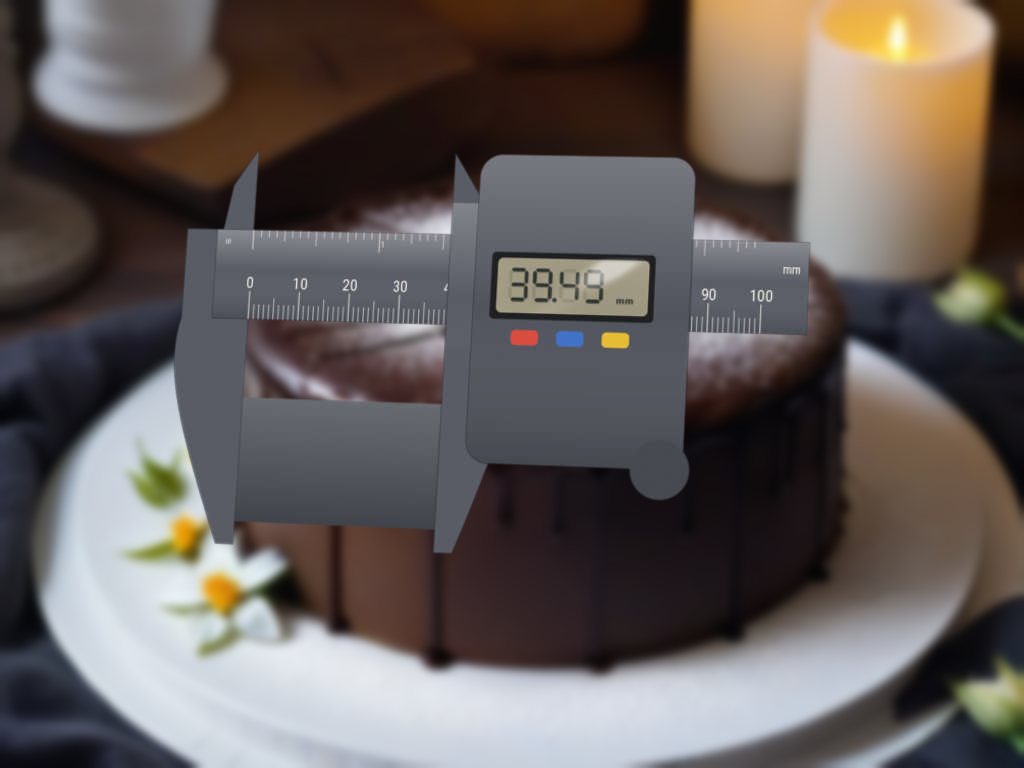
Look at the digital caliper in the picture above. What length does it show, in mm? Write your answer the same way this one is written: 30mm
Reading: 39.49mm
